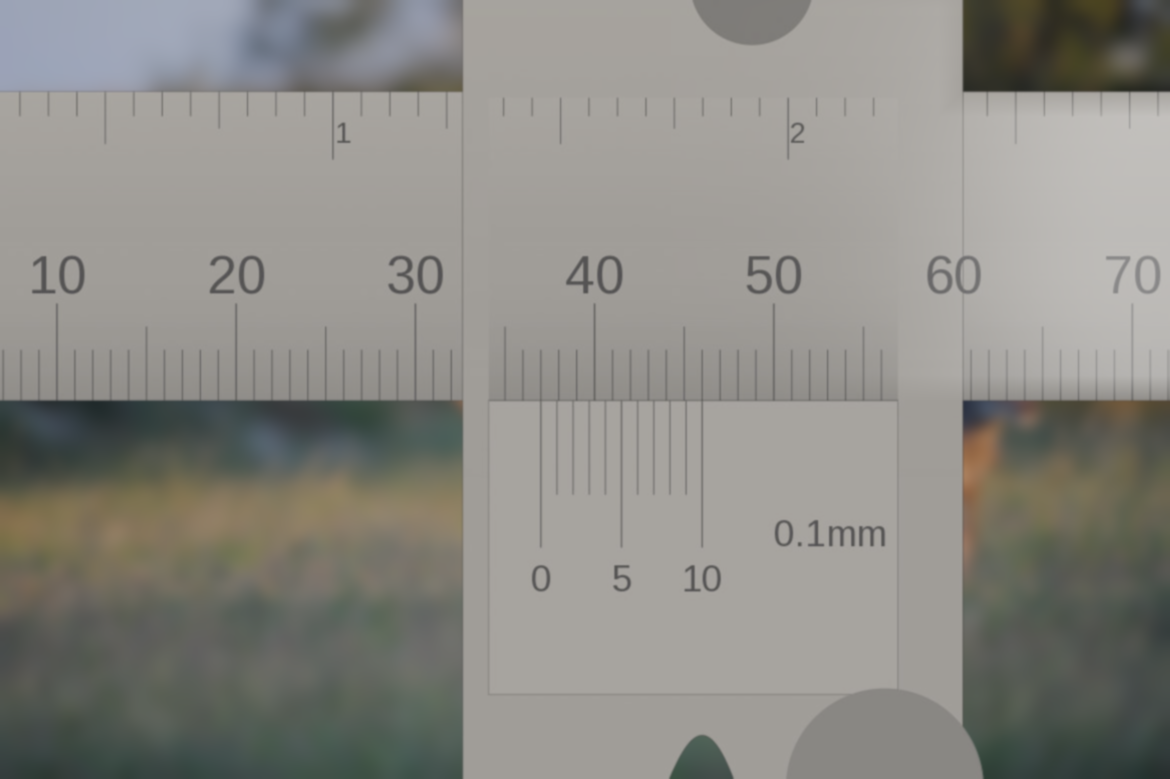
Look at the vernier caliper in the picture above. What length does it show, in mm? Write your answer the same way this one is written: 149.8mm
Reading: 37.0mm
